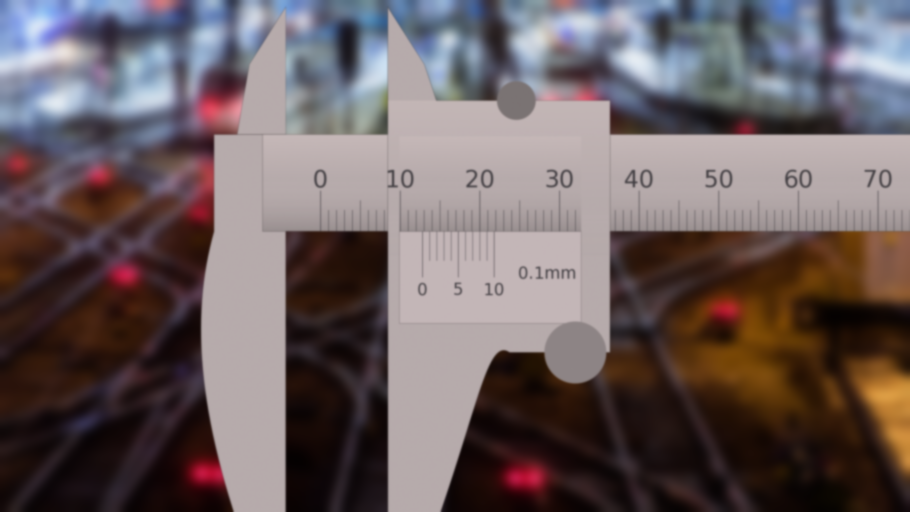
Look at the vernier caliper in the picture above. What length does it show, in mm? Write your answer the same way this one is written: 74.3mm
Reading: 12.8mm
